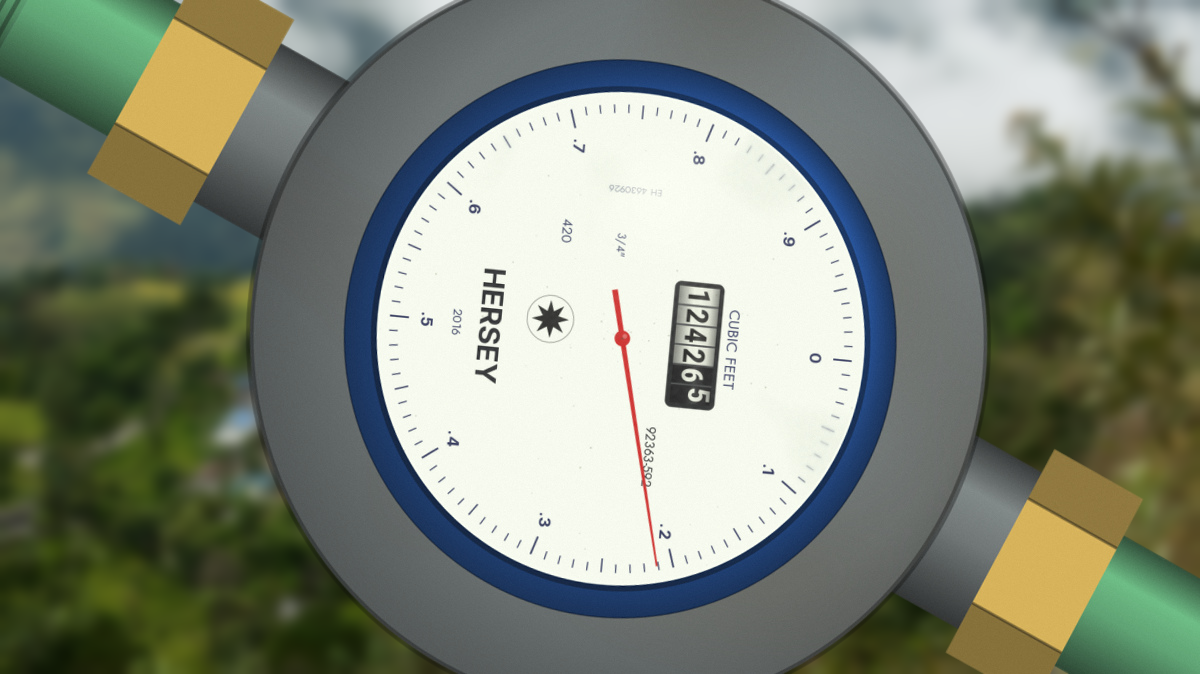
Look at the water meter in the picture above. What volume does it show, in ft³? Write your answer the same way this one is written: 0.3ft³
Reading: 124265.21ft³
